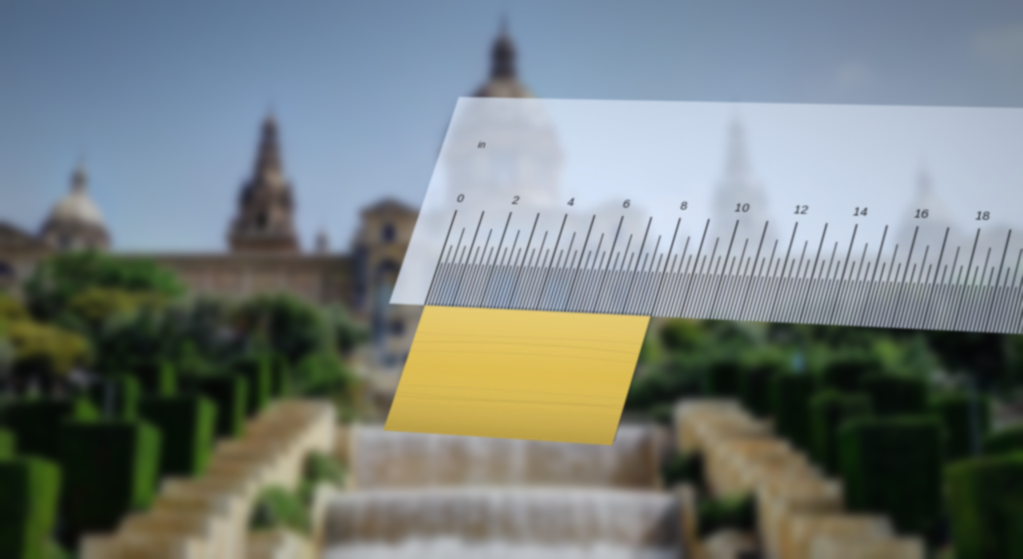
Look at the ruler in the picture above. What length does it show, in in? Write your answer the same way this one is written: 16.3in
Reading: 8in
